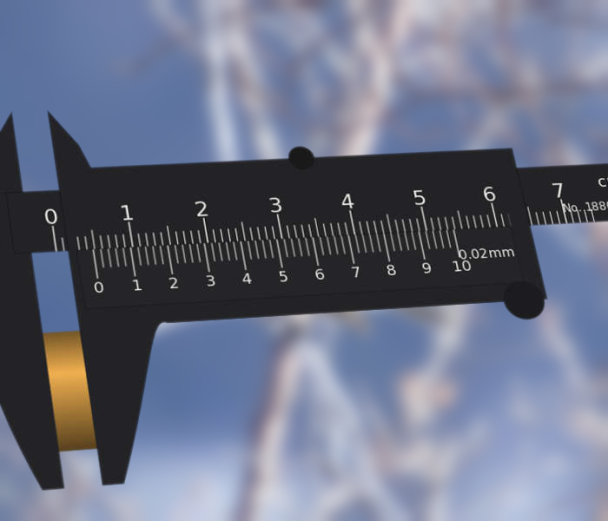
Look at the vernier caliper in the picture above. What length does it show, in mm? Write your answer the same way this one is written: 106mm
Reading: 4.8mm
